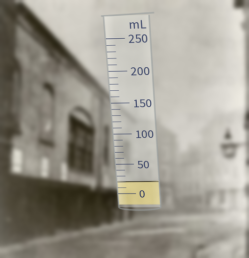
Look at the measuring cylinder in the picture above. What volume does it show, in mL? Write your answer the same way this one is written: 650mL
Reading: 20mL
